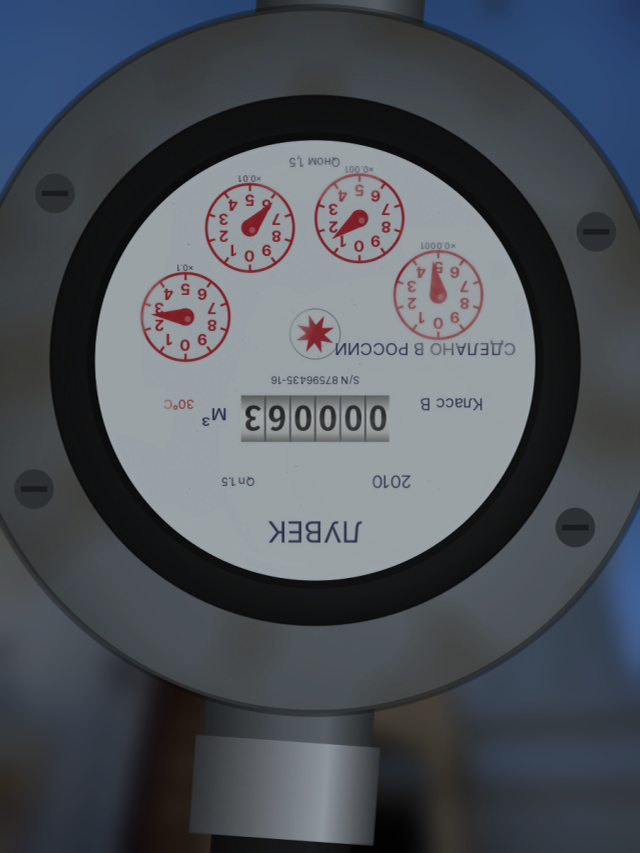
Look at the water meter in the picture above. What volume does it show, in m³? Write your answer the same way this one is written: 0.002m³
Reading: 63.2614m³
